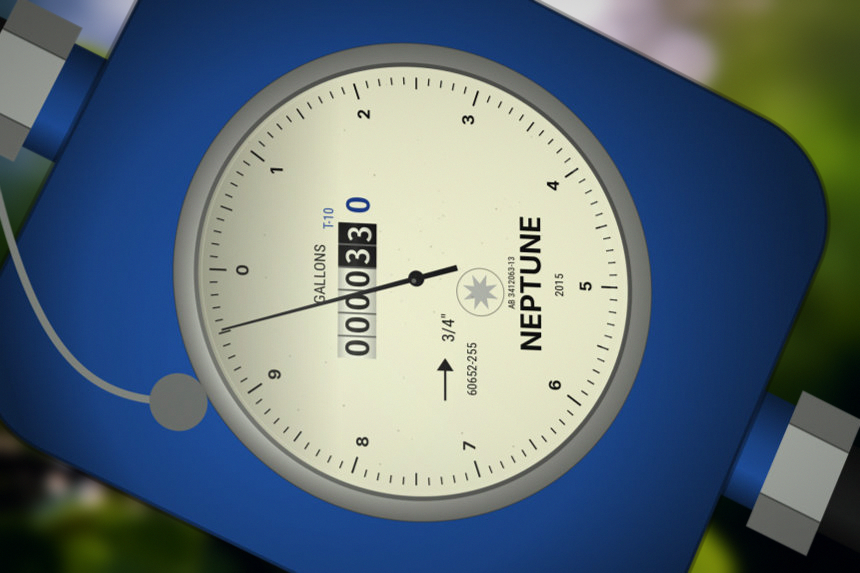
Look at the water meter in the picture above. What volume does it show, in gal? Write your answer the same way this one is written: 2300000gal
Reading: 329.5gal
